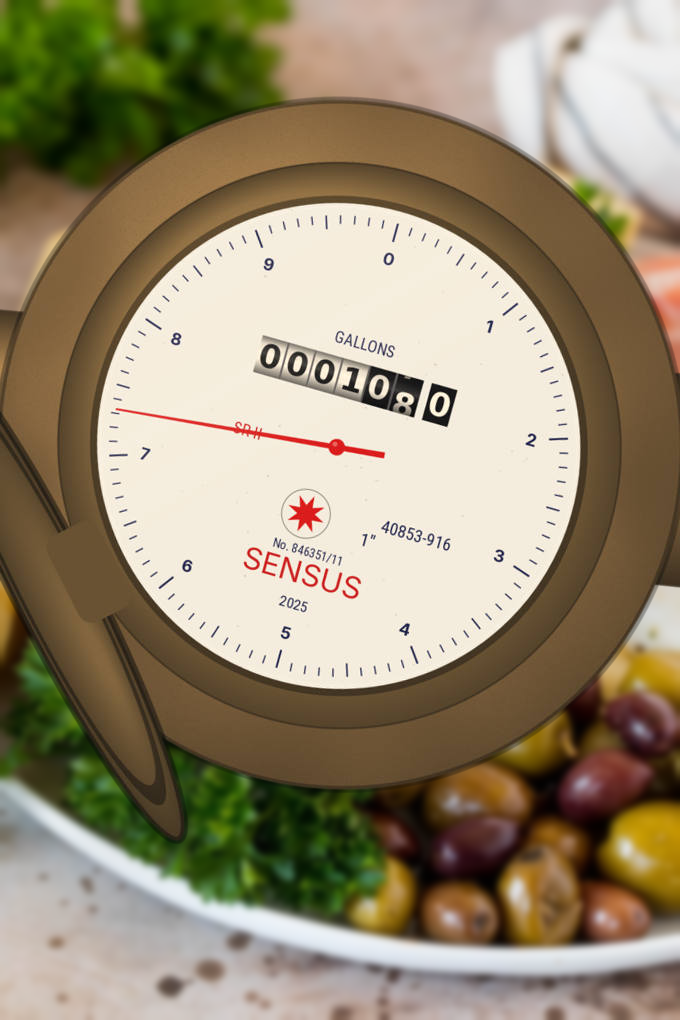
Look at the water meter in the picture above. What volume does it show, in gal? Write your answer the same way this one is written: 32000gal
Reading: 1077.3gal
